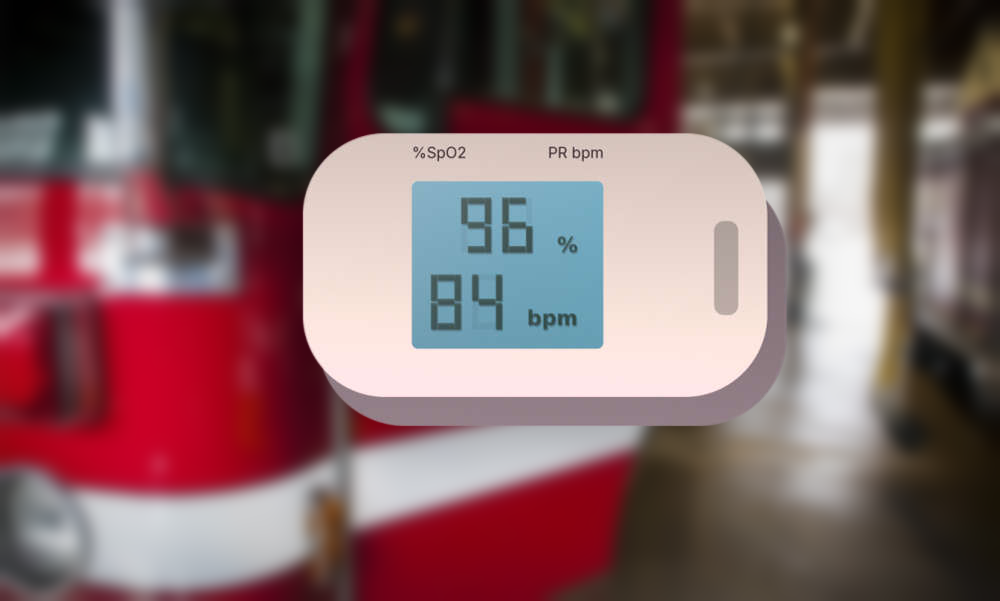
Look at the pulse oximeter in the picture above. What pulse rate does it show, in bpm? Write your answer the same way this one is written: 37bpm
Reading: 84bpm
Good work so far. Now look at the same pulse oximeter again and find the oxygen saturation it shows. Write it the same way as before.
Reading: 96%
